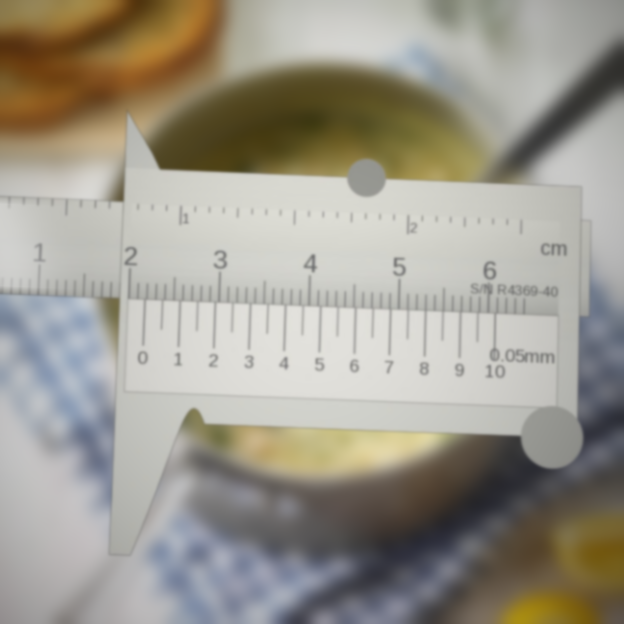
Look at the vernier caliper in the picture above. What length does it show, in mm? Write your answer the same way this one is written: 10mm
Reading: 21.8mm
